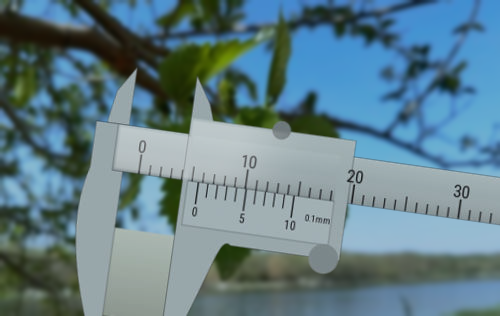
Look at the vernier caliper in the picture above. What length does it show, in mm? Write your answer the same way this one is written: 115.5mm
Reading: 5.6mm
